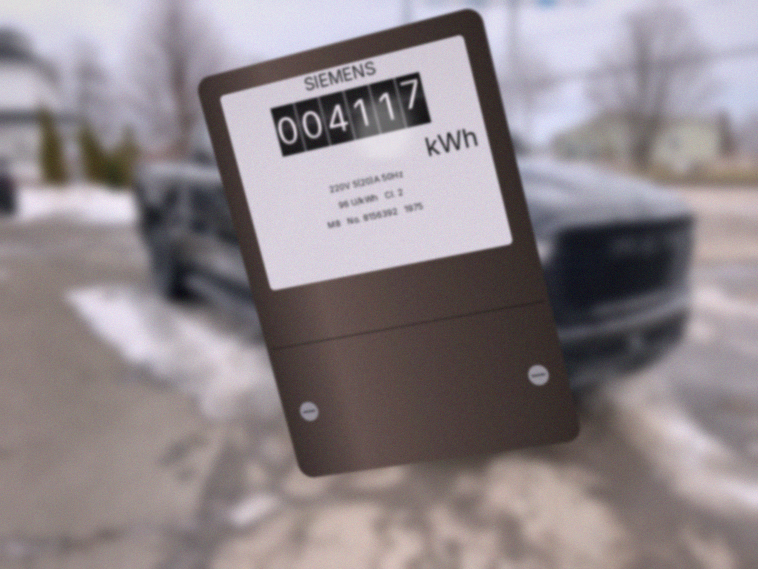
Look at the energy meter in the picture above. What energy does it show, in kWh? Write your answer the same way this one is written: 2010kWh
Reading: 4117kWh
